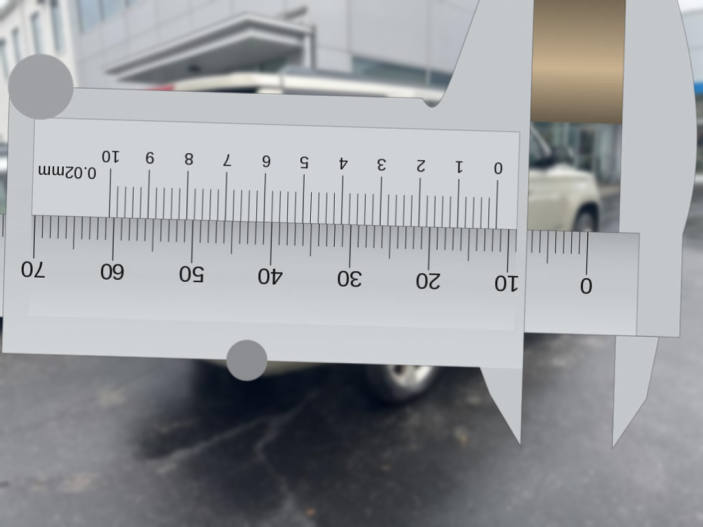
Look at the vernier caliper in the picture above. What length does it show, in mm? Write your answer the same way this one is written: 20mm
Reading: 11.6mm
